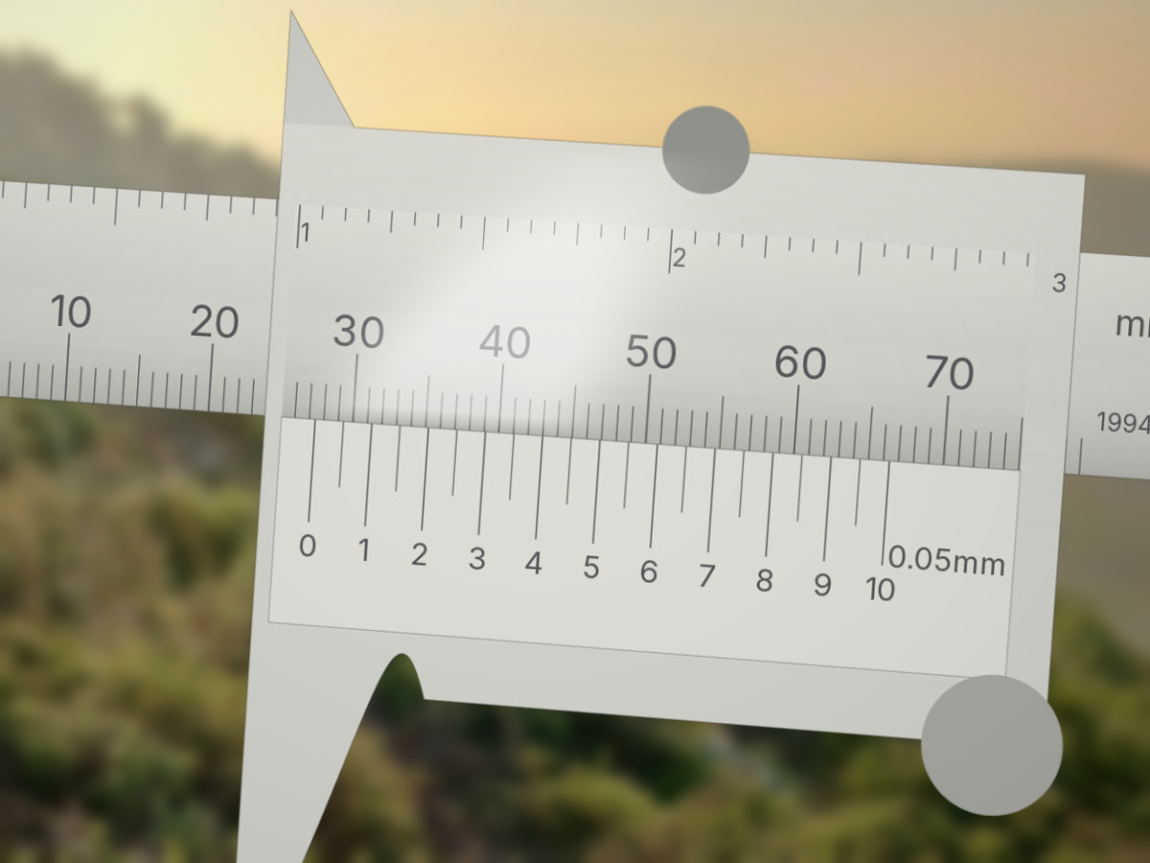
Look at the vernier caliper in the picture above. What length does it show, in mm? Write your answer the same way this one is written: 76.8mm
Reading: 27.4mm
